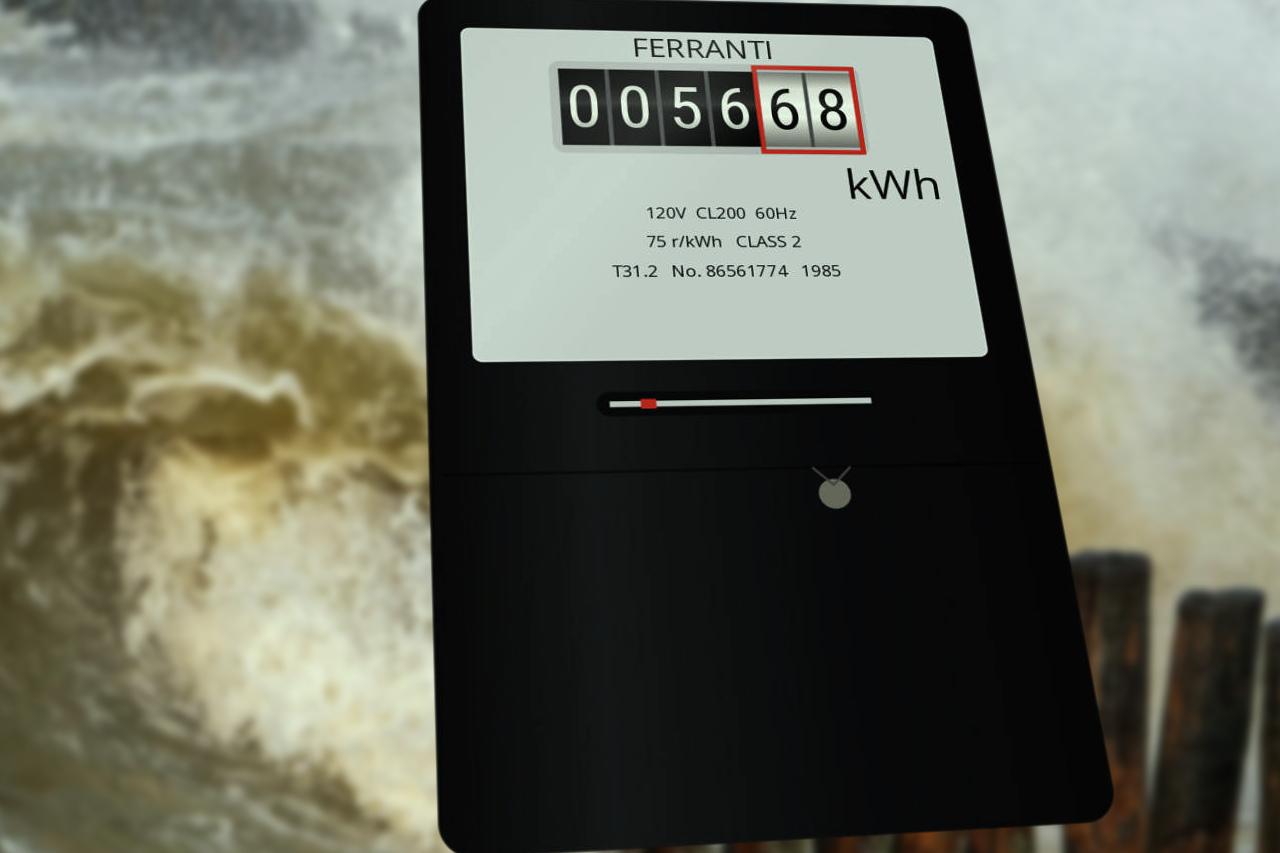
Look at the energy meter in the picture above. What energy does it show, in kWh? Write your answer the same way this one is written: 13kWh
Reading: 56.68kWh
